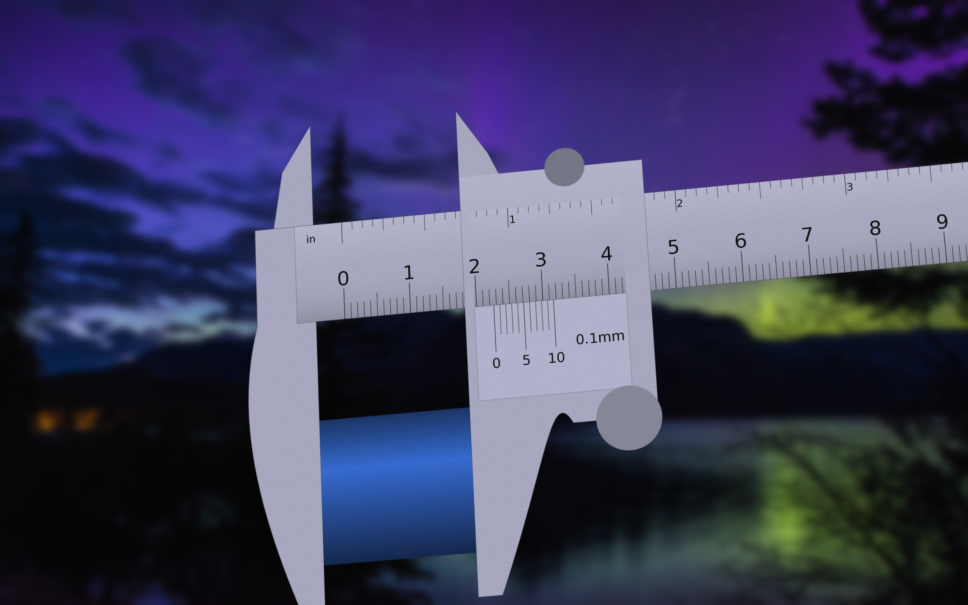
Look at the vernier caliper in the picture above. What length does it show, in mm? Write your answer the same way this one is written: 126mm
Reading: 22.6mm
